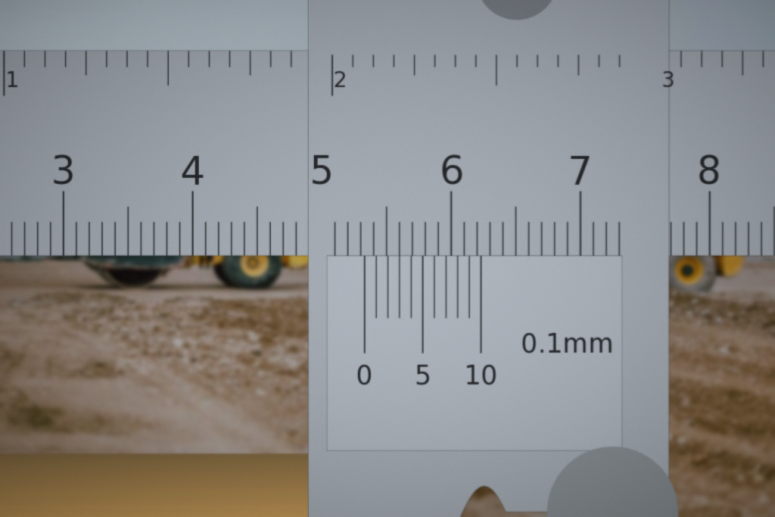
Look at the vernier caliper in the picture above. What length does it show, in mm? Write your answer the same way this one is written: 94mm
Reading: 53.3mm
